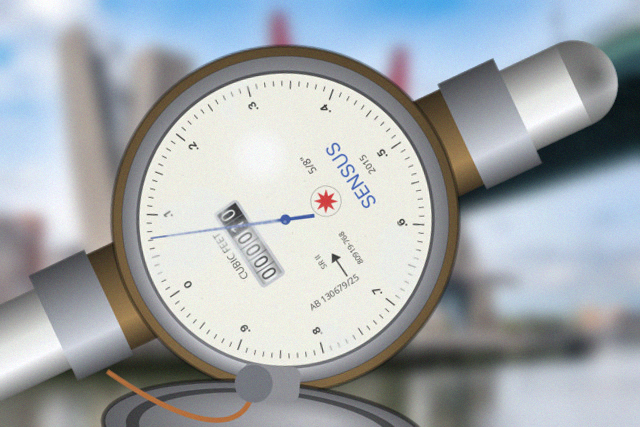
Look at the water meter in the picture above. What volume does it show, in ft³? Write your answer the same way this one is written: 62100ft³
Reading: 10.07ft³
